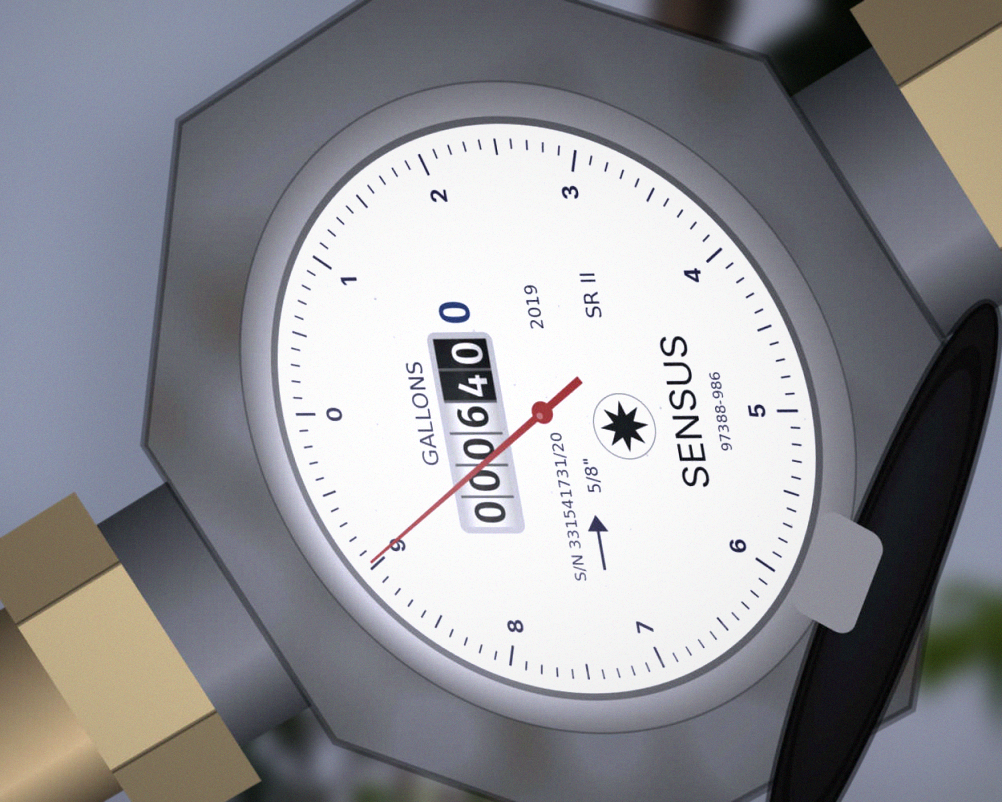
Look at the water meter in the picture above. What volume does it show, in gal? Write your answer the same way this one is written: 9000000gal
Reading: 6399.0gal
